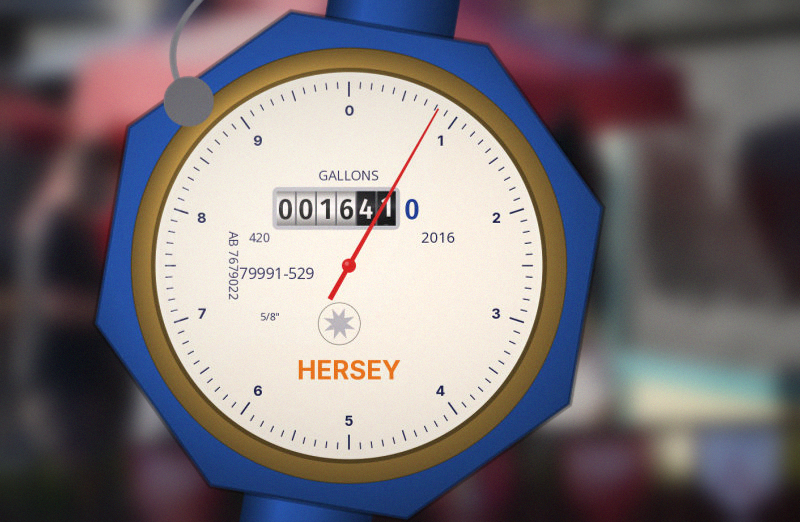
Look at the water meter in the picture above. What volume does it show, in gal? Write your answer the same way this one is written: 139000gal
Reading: 16410.8gal
